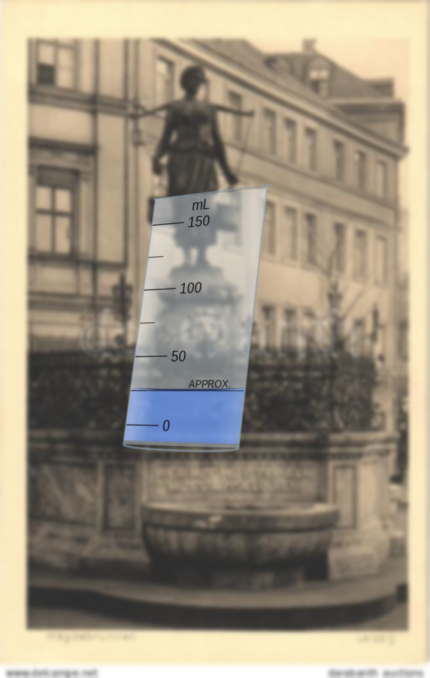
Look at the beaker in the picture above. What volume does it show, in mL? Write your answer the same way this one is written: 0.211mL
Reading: 25mL
